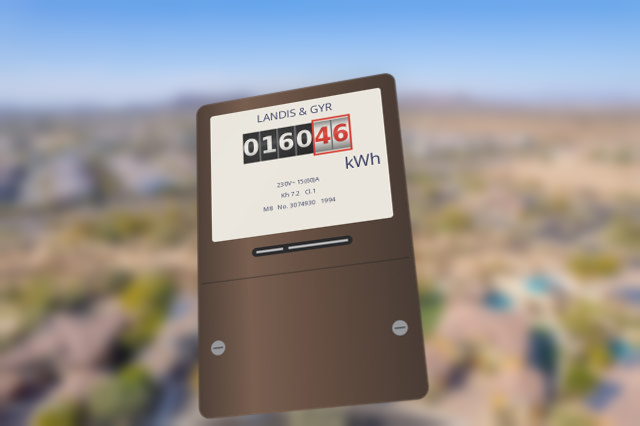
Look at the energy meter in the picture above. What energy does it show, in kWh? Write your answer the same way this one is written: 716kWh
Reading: 160.46kWh
